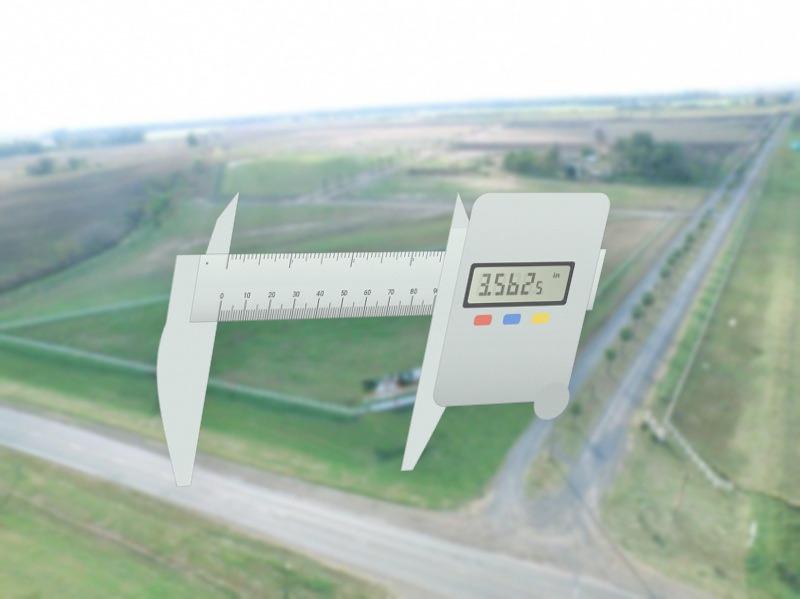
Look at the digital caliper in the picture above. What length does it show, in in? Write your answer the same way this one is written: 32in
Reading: 3.5625in
